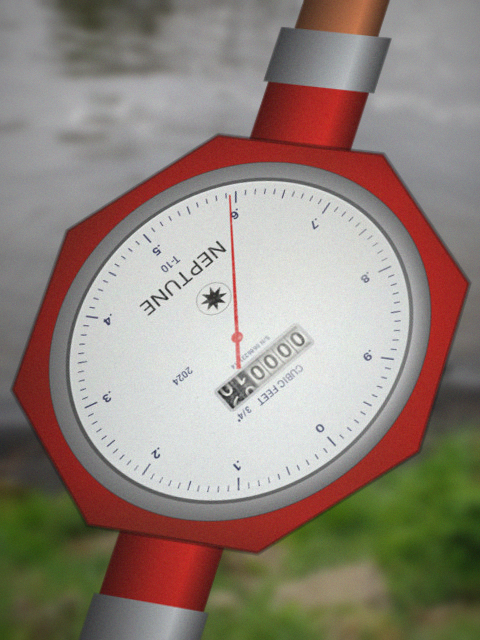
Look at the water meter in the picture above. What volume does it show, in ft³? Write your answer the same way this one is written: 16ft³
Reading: 9.59ft³
